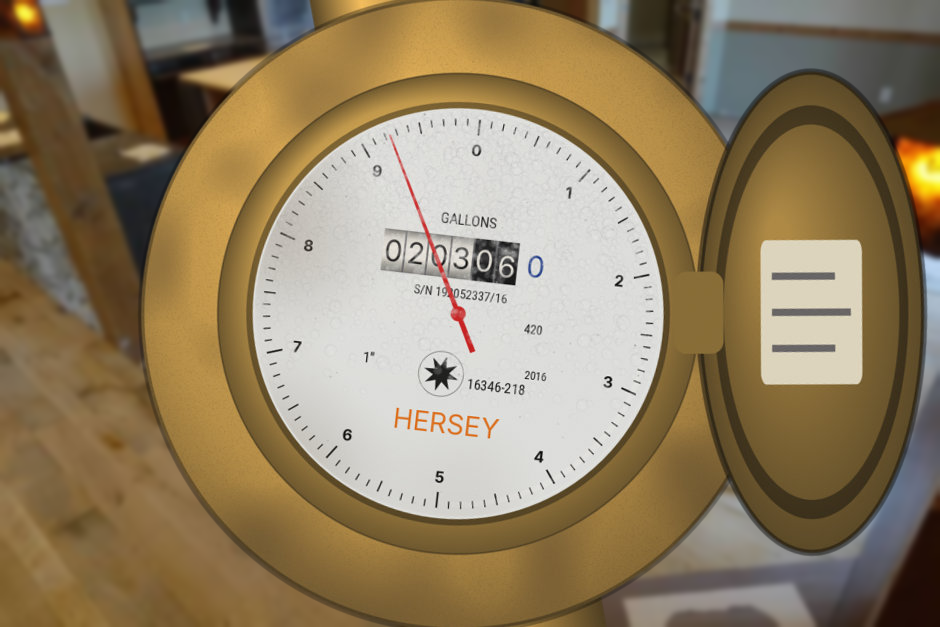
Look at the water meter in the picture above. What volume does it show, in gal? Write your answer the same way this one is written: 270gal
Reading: 203059.2gal
